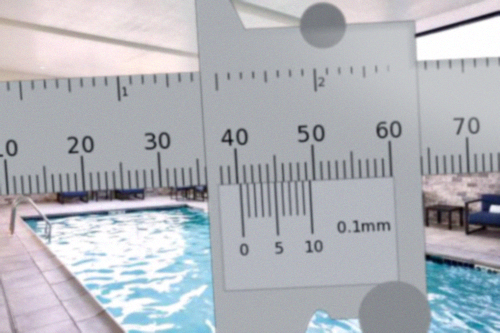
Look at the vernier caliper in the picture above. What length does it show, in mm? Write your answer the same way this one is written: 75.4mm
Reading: 40.4mm
